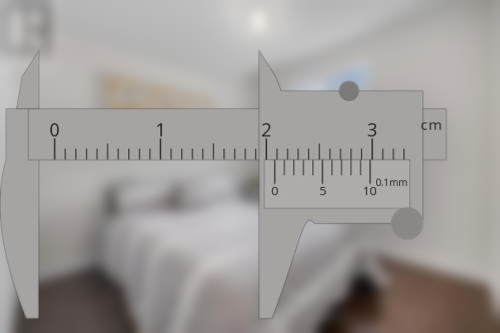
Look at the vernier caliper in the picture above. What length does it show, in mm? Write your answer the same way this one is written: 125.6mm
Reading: 20.8mm
